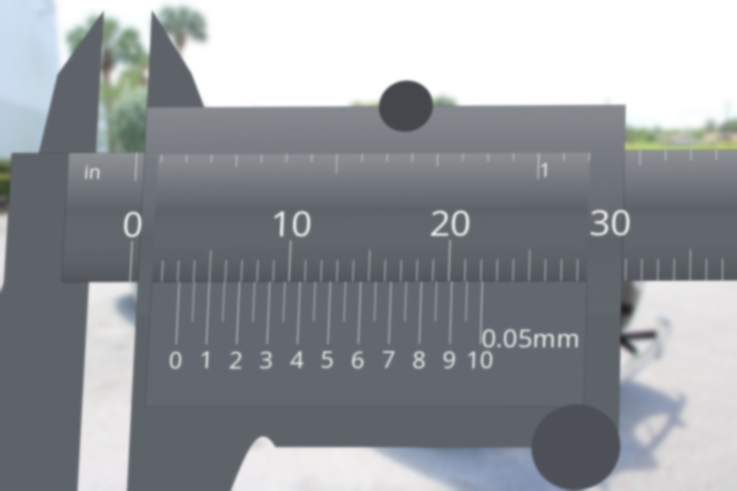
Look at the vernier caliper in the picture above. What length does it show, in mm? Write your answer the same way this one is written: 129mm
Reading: 3.1mm
